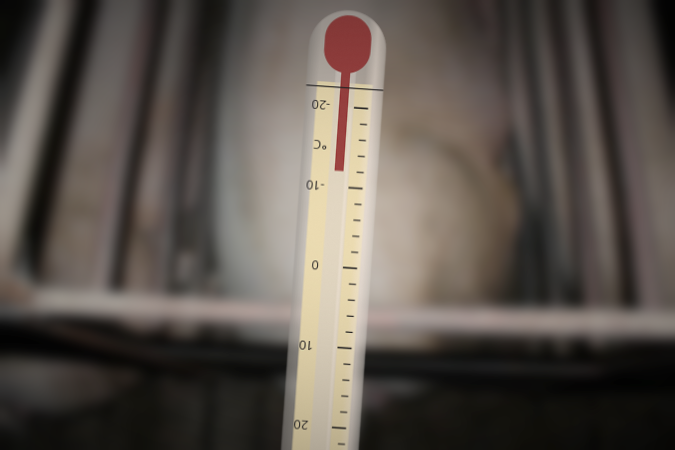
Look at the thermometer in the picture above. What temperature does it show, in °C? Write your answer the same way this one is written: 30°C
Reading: -12°C
